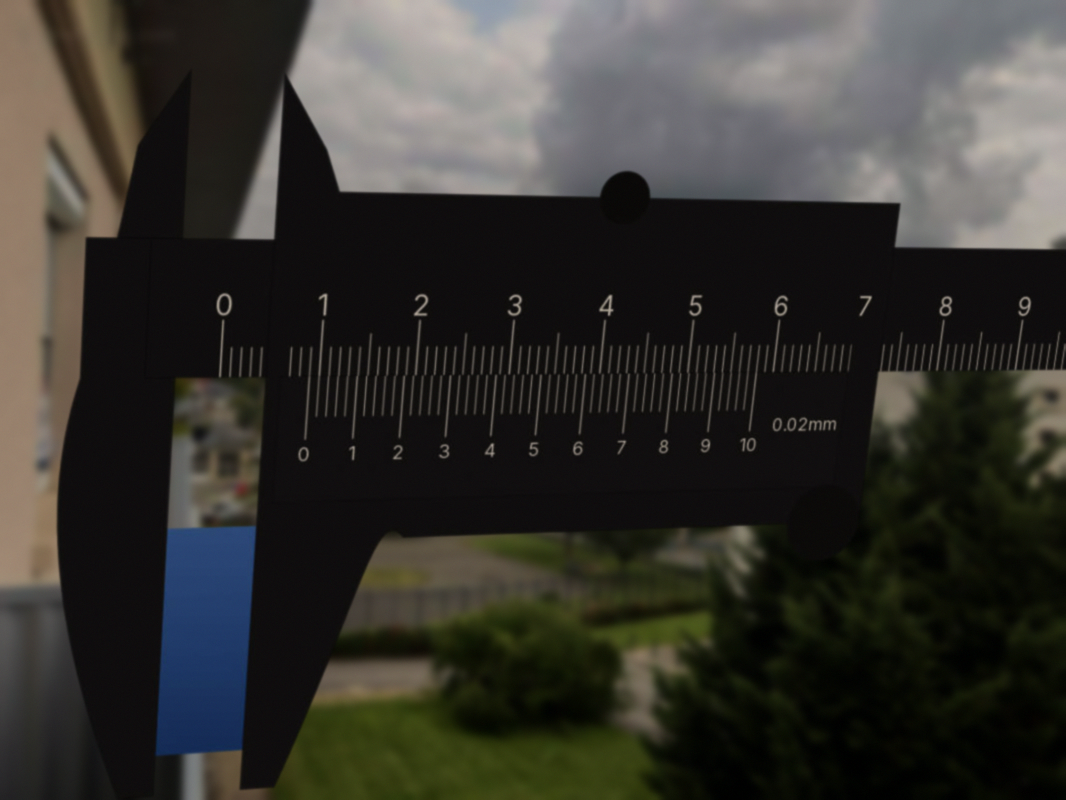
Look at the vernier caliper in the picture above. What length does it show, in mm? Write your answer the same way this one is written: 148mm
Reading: 9.0mm
